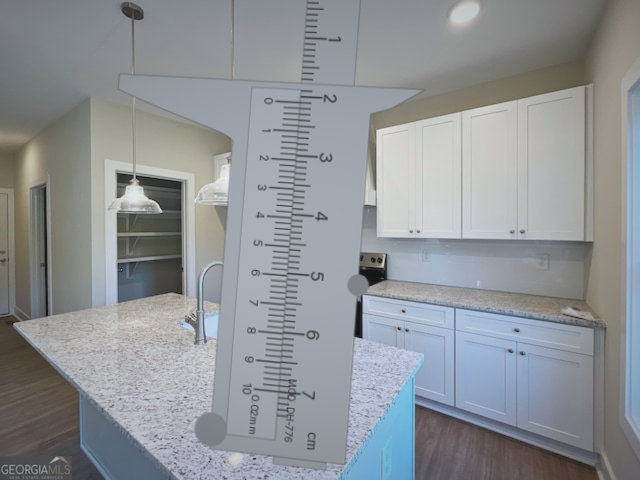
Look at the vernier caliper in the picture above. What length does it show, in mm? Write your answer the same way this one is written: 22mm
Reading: 21.0mm
